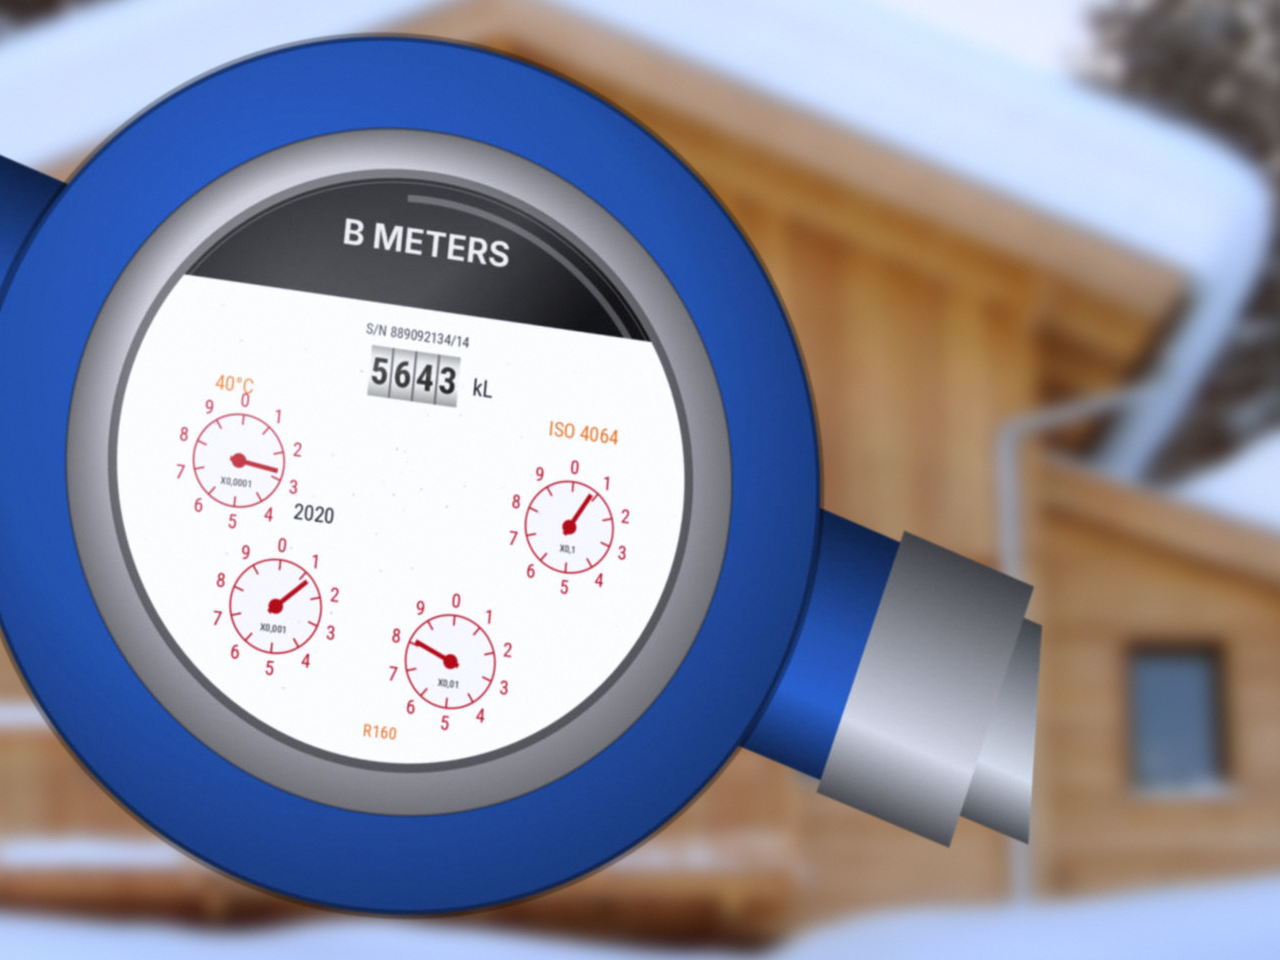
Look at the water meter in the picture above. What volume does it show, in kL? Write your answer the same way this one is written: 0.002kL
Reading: 5643.0812kL
